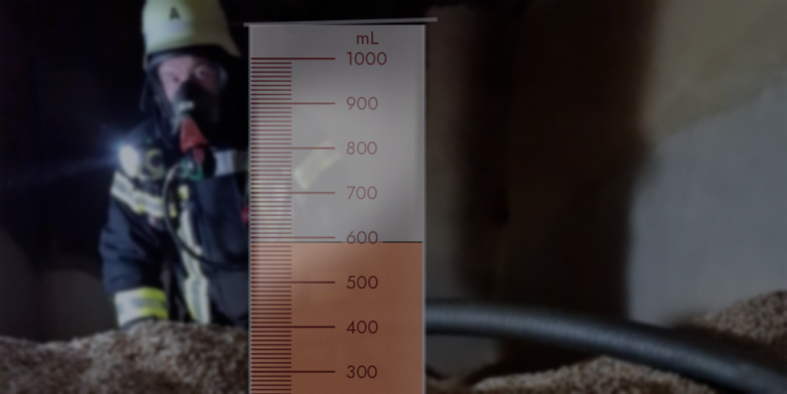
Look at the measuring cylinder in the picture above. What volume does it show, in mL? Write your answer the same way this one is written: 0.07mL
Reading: 590mL
